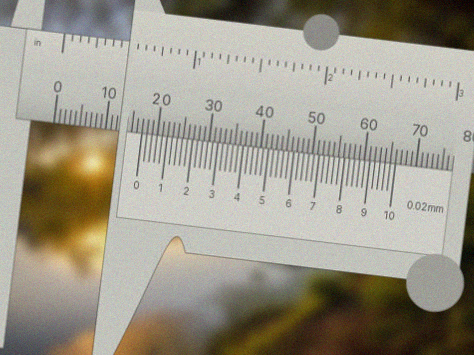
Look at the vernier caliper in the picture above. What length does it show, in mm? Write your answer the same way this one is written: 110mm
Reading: 17.0mm
